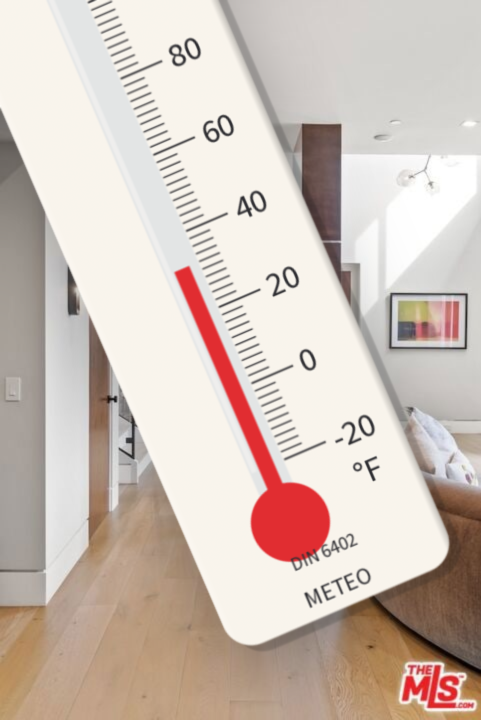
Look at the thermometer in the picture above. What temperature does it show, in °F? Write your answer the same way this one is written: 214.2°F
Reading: 32°F
